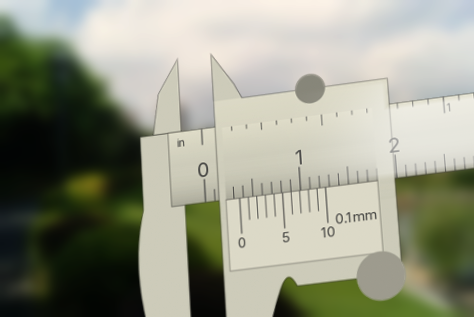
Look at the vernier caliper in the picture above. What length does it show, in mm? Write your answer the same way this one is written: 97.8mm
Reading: 3.6mm
